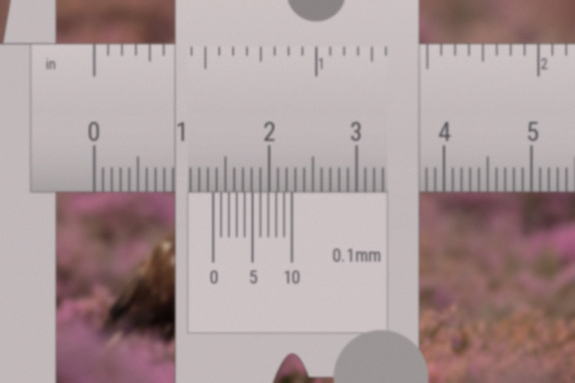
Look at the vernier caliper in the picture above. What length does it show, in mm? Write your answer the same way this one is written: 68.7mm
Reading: 13.6mm
